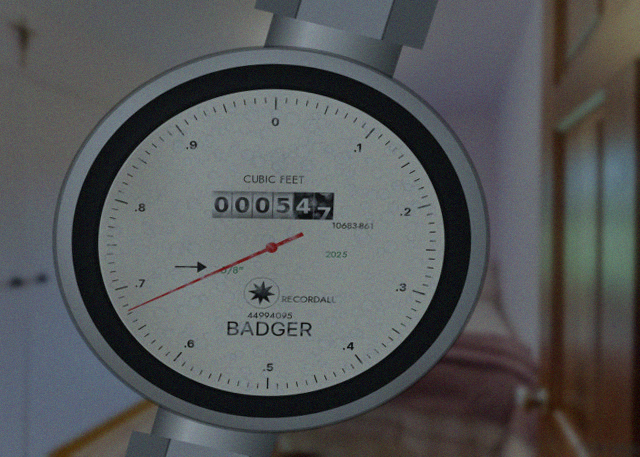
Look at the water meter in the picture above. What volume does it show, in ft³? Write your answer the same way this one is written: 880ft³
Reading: 546.67ft³
